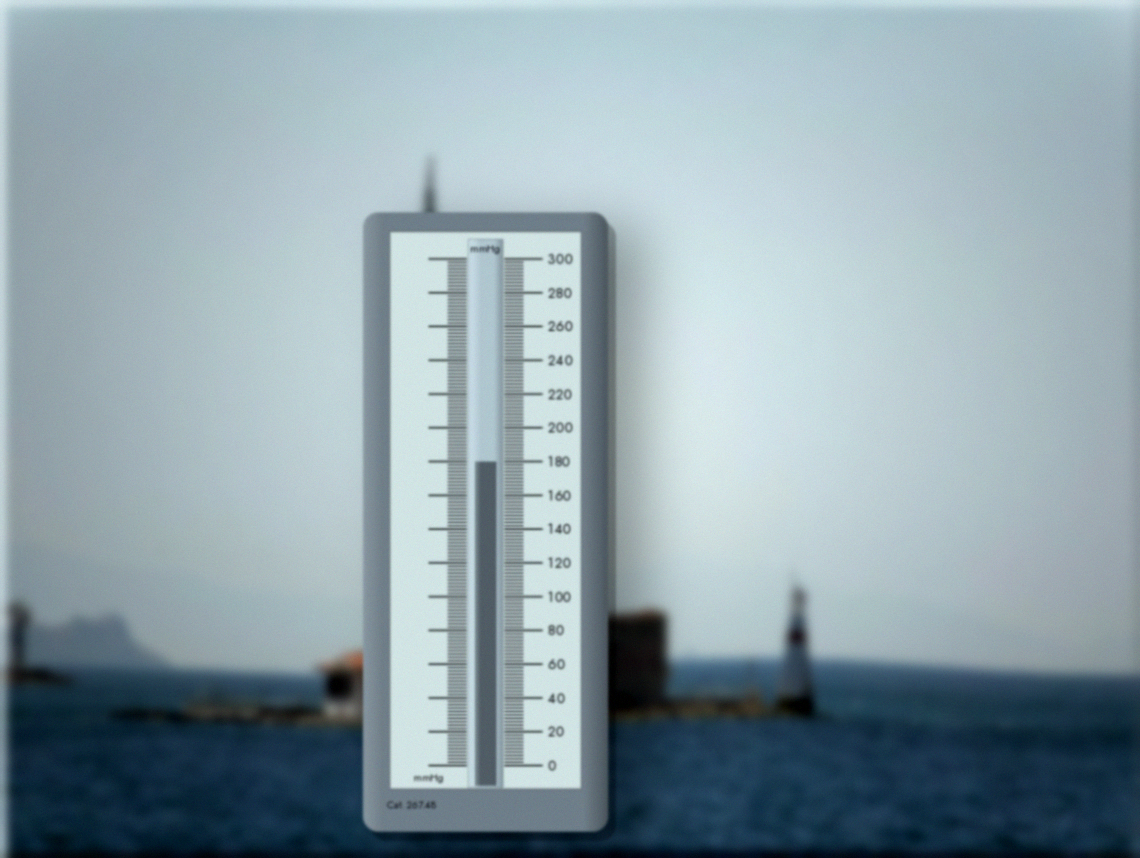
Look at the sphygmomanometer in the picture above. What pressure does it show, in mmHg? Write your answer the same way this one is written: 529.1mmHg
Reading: 180mmHg
